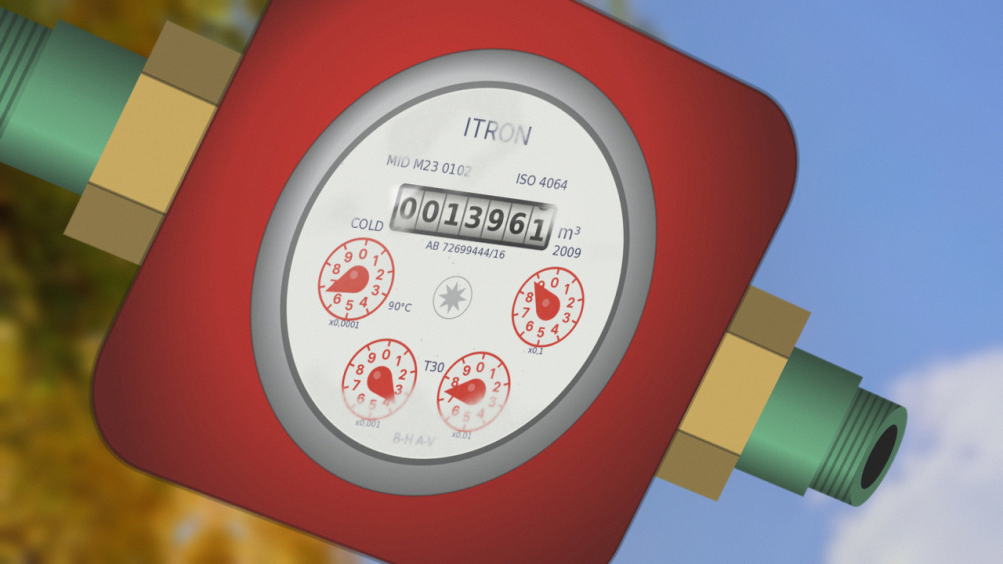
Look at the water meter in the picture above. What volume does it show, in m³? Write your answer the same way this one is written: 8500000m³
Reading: 13960.8736m³
